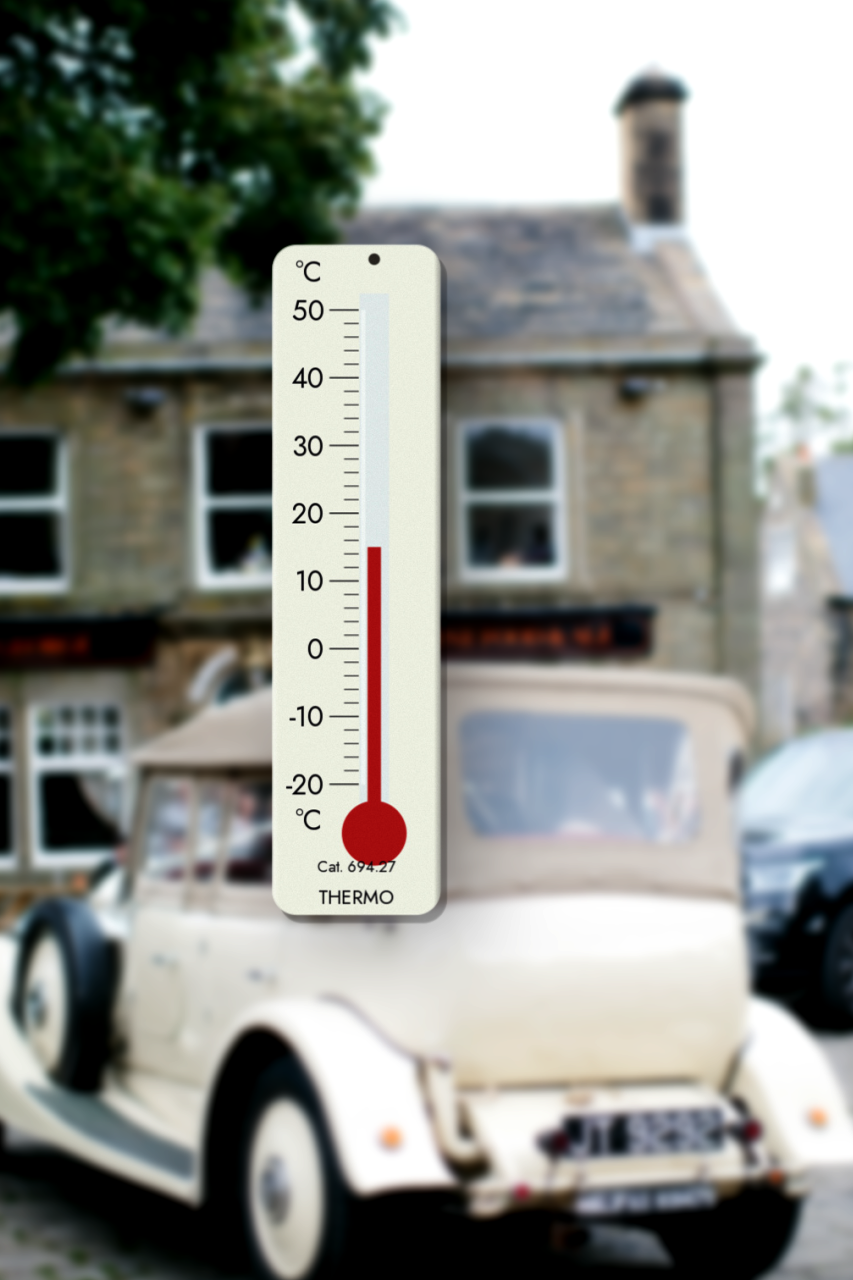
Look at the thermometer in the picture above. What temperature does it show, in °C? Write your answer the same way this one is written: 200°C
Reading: 15°C
